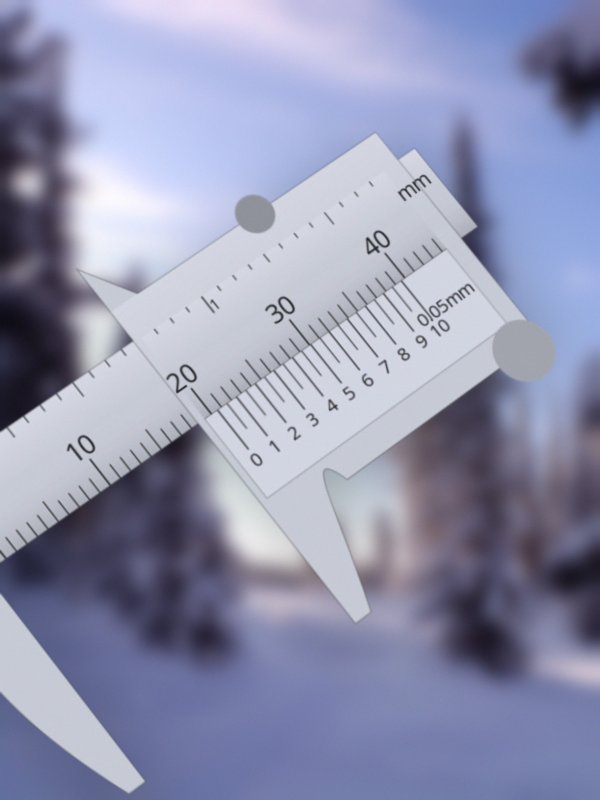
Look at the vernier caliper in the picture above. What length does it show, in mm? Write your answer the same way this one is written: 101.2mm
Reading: 20.6mm
